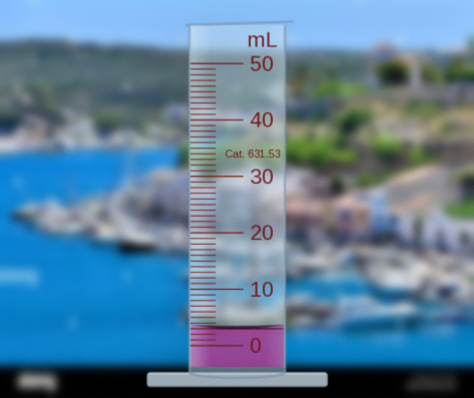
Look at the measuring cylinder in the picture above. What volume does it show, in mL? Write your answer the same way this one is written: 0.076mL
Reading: 3mL
